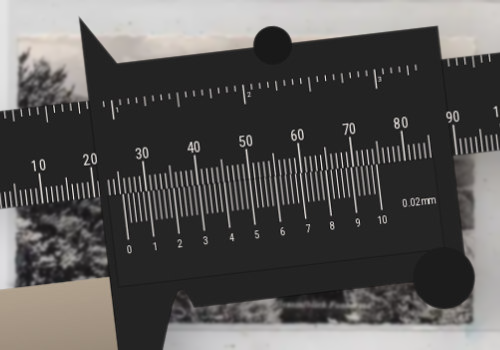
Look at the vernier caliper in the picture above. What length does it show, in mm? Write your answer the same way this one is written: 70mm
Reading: 25.5mm
